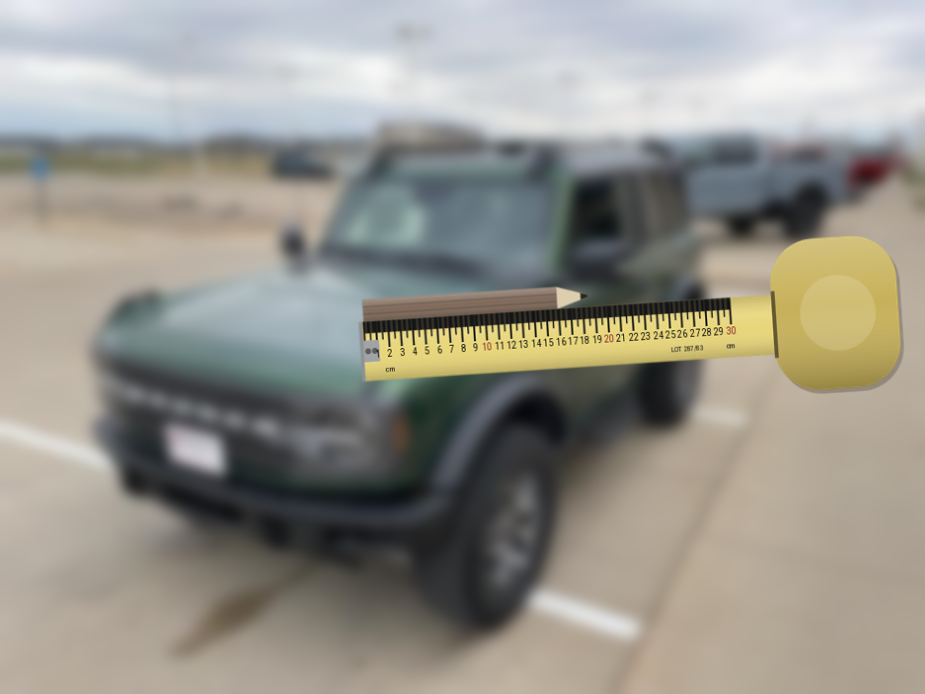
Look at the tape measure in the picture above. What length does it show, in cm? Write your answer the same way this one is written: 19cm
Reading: 18.5cm
